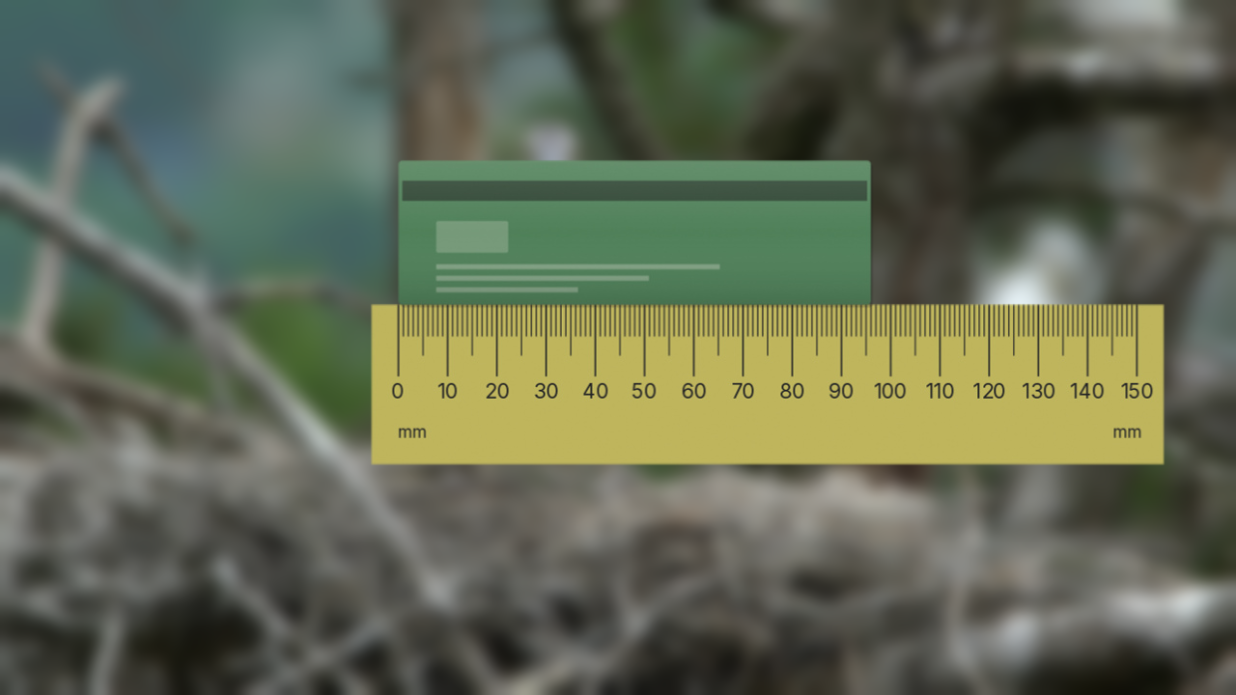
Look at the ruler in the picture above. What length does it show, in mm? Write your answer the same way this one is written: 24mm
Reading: 96mm
